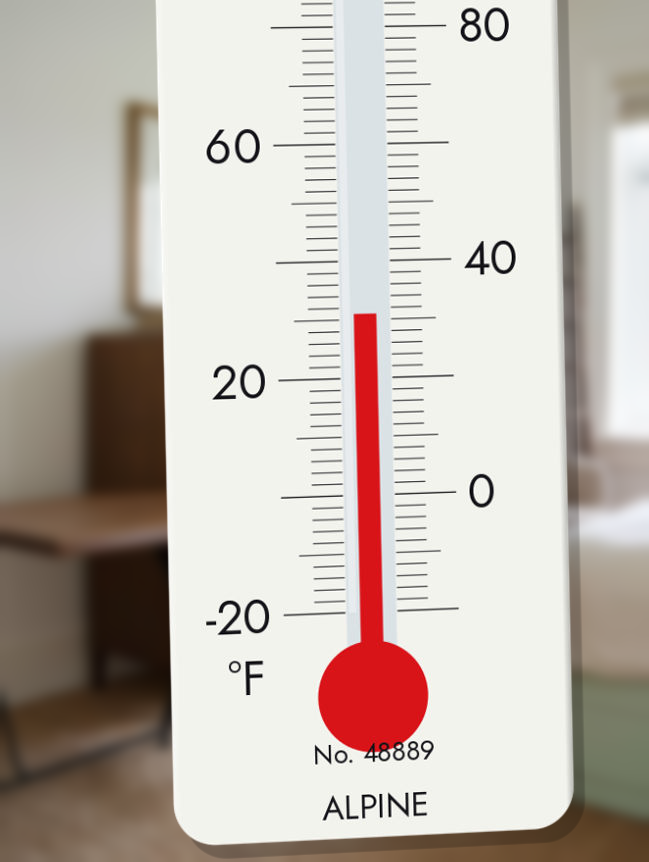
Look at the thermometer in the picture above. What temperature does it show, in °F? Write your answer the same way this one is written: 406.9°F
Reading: 31°F
